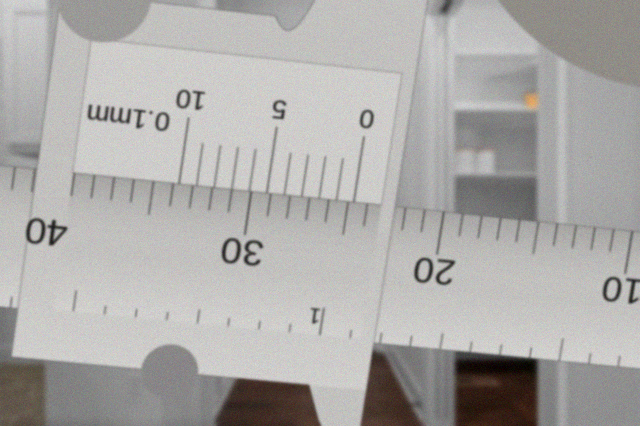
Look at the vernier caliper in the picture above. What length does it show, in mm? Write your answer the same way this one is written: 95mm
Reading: 24.7mm
